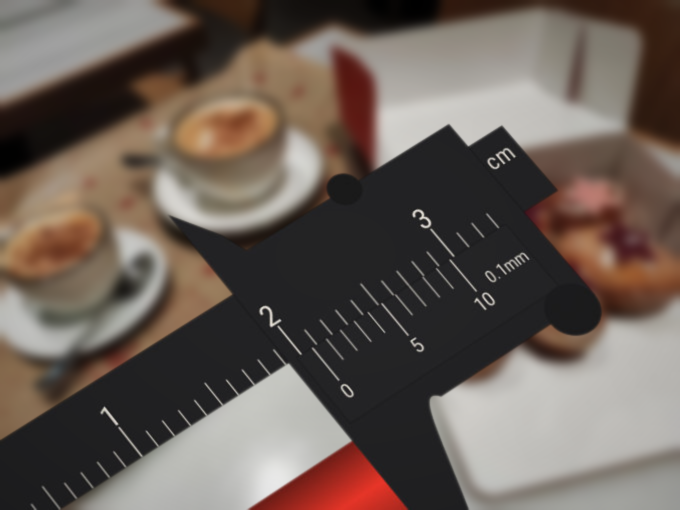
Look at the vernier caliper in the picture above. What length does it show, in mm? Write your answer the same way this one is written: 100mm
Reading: 20.7mm
